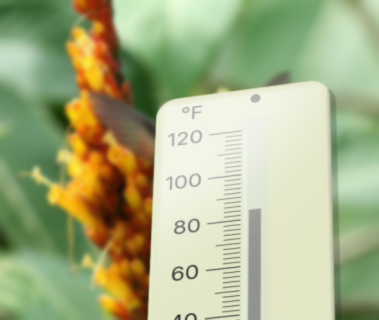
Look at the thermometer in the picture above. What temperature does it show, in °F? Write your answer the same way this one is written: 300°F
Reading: 84°F
